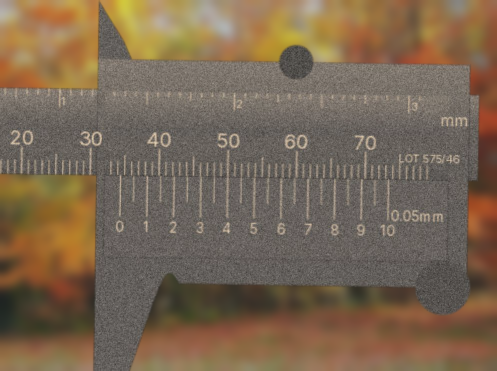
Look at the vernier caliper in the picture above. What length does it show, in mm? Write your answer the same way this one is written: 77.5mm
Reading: 34.4mm
